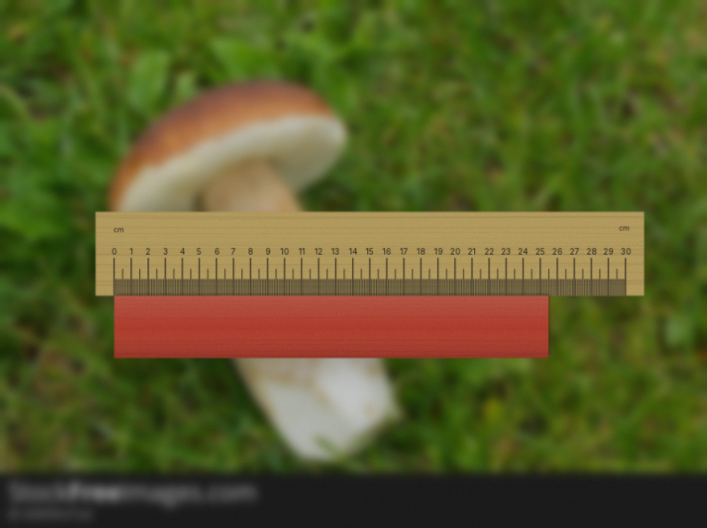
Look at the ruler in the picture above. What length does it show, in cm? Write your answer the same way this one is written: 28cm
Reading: 25.5cm
